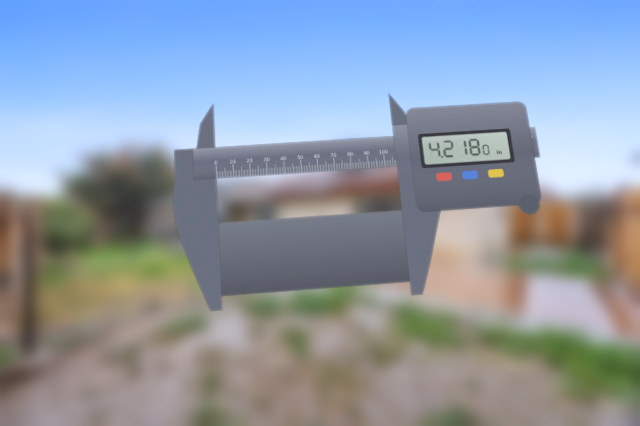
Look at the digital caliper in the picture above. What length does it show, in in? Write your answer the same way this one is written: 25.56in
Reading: 4.2180in
